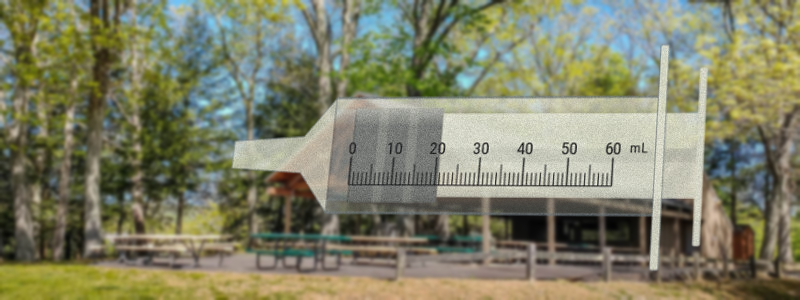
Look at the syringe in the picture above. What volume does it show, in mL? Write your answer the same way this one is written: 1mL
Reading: 0mL
